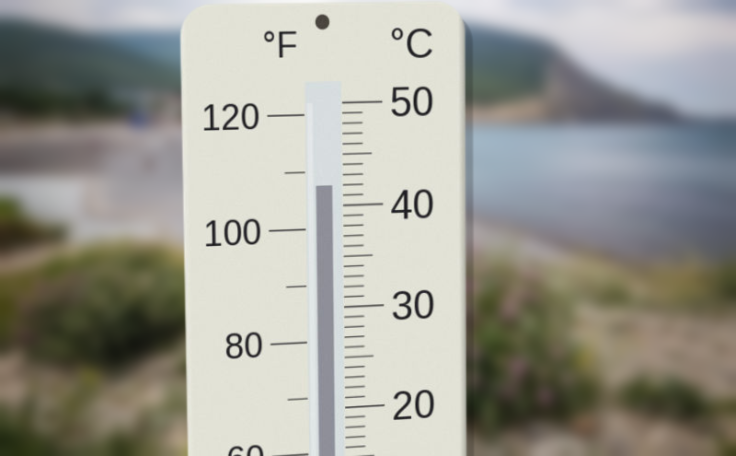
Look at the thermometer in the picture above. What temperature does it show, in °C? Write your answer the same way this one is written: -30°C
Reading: 42°C
